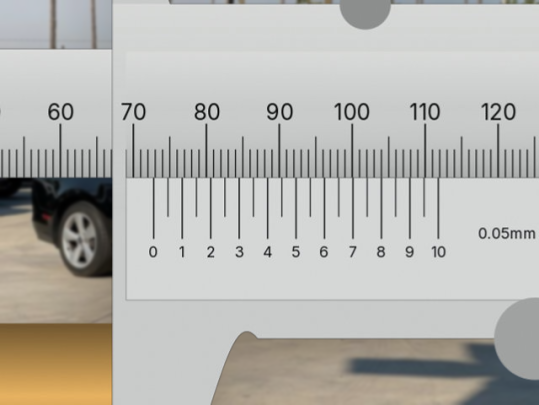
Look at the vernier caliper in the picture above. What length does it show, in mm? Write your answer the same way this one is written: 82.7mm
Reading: 72.8mm
